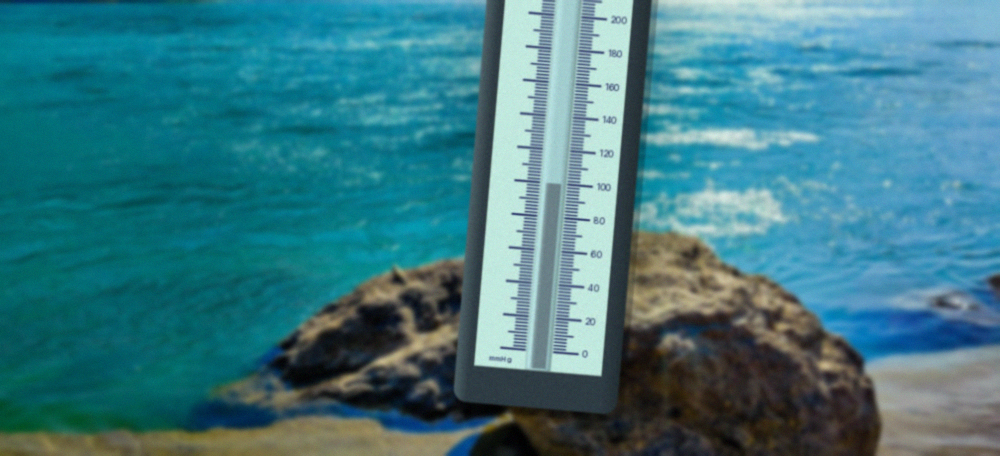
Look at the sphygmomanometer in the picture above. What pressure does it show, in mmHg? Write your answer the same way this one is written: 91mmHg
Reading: 100mmHg
